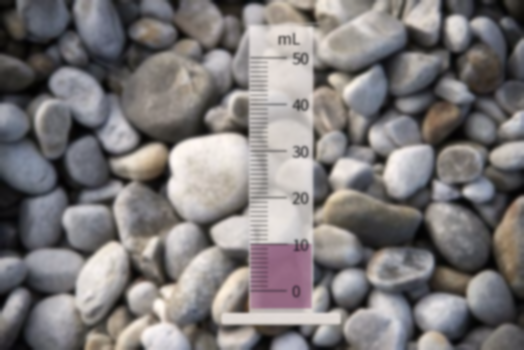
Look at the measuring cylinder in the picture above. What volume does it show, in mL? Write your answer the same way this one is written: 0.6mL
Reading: 10mL
